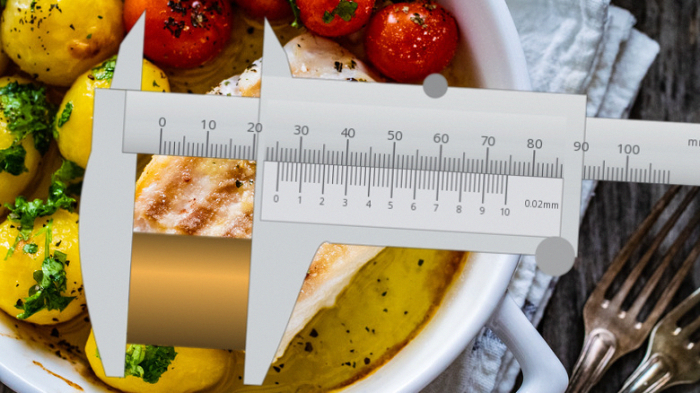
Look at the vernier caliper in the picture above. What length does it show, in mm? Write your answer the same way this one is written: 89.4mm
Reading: 25.5mm
